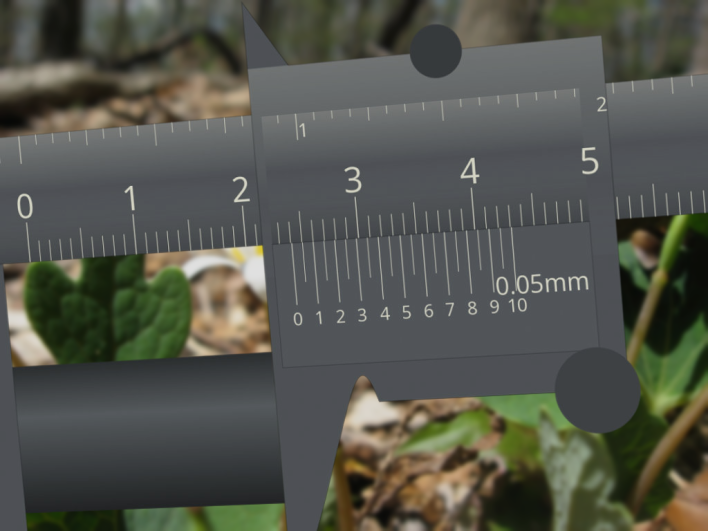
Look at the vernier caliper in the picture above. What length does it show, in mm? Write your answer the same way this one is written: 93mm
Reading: 24.1mm
